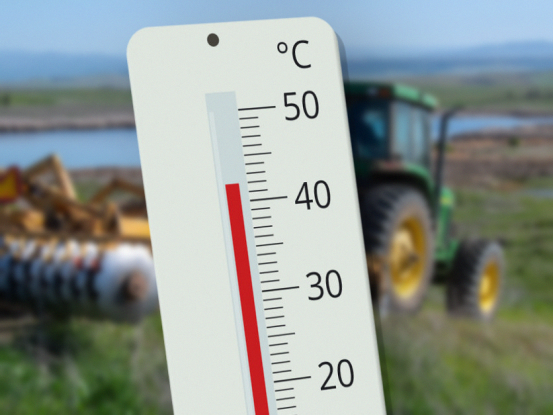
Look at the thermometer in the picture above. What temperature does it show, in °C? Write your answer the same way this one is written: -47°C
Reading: 42°C
